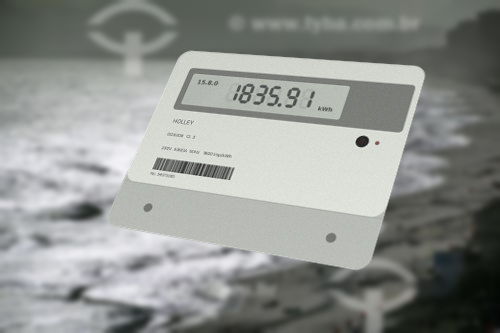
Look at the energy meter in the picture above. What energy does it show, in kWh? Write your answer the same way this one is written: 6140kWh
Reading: 1835.91kWh
